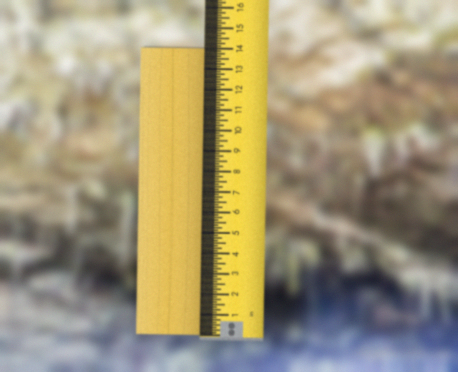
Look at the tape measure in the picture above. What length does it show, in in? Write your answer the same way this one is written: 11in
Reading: 14in
